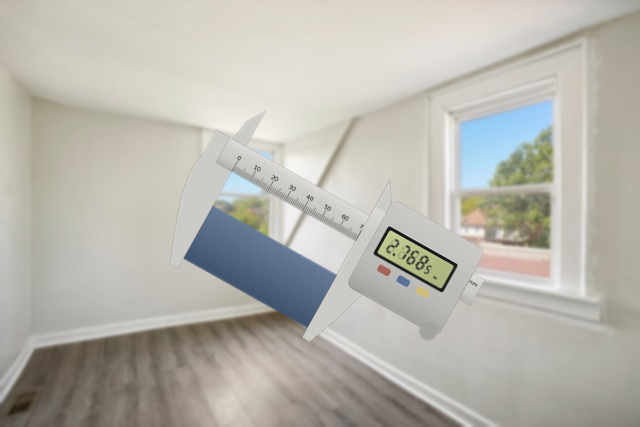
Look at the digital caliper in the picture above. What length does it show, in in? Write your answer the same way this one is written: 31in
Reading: 2.7685in
